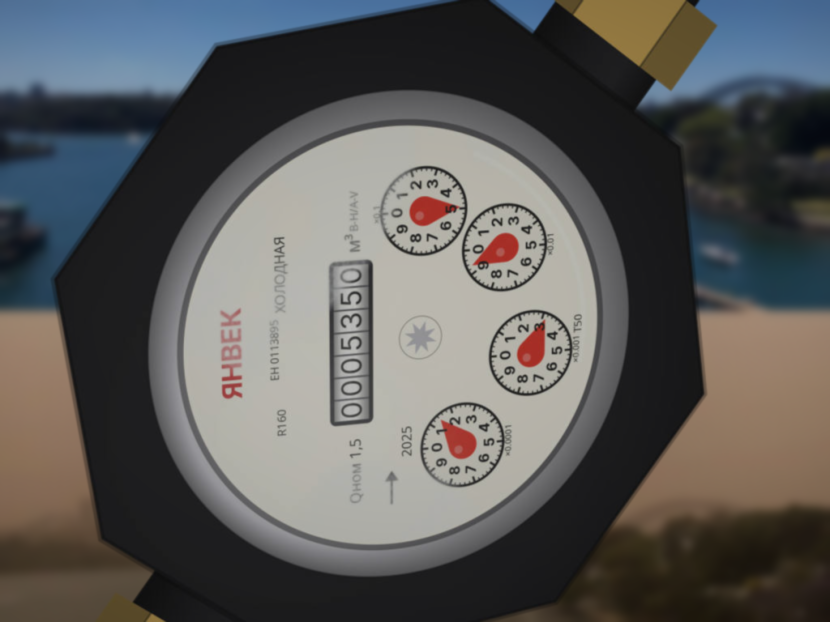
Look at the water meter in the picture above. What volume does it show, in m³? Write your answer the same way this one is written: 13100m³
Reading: 5350.4931m³
